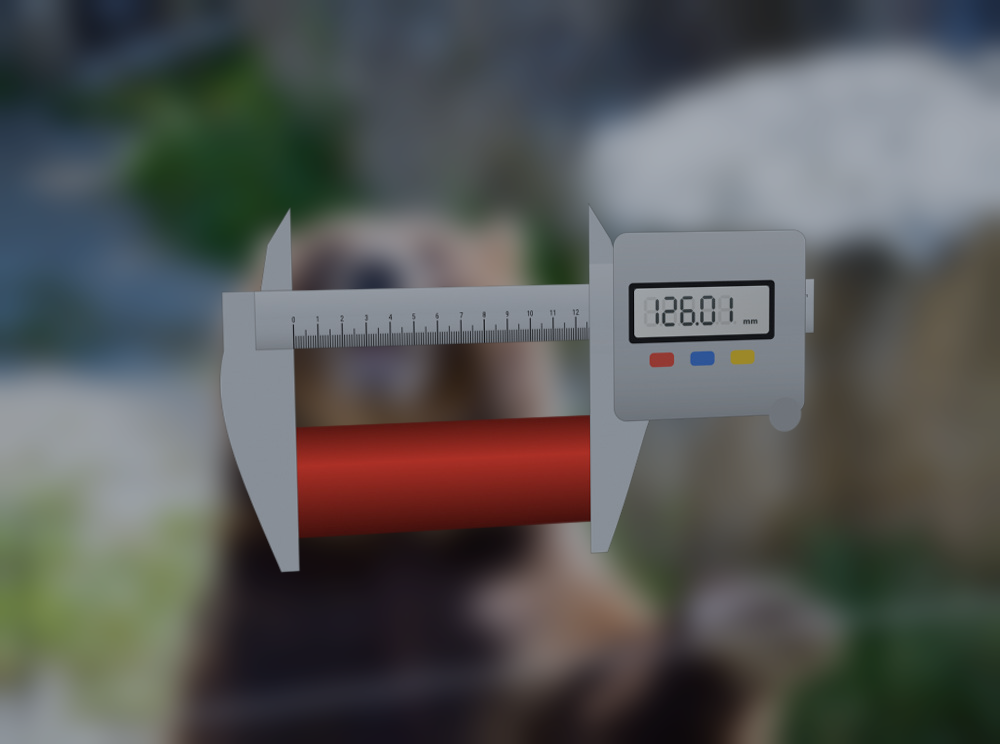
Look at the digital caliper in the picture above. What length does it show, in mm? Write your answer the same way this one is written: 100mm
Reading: 126.01mm
